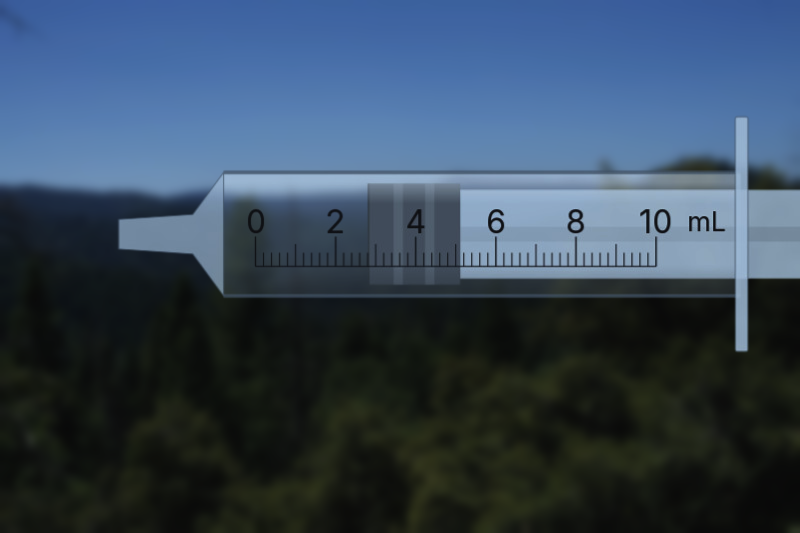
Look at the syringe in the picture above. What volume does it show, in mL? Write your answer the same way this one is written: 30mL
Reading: 2.8mL
